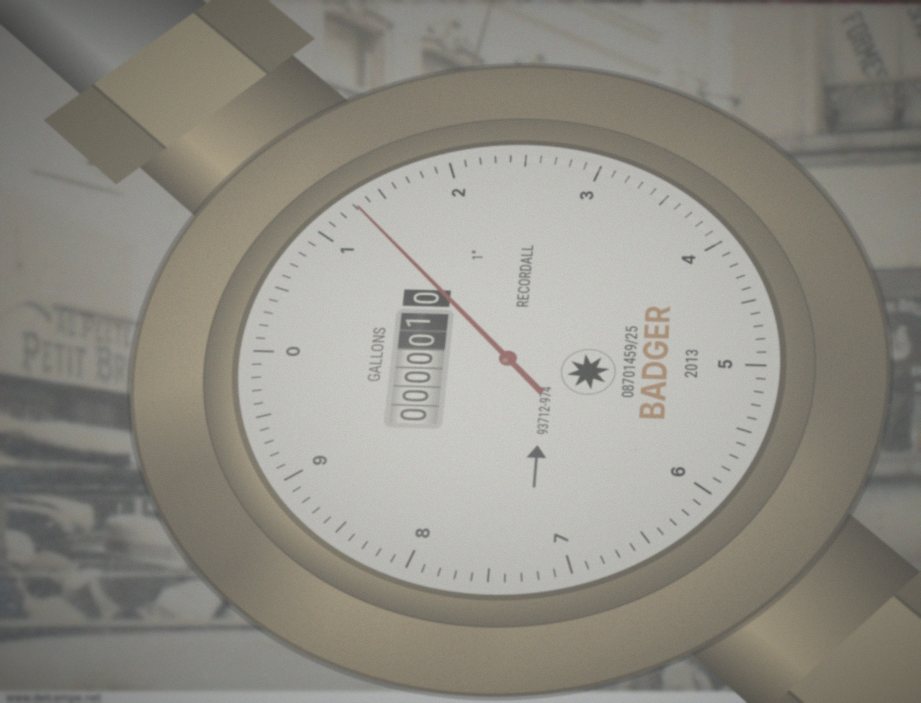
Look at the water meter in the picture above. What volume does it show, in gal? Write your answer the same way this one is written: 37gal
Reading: 11.3gal
